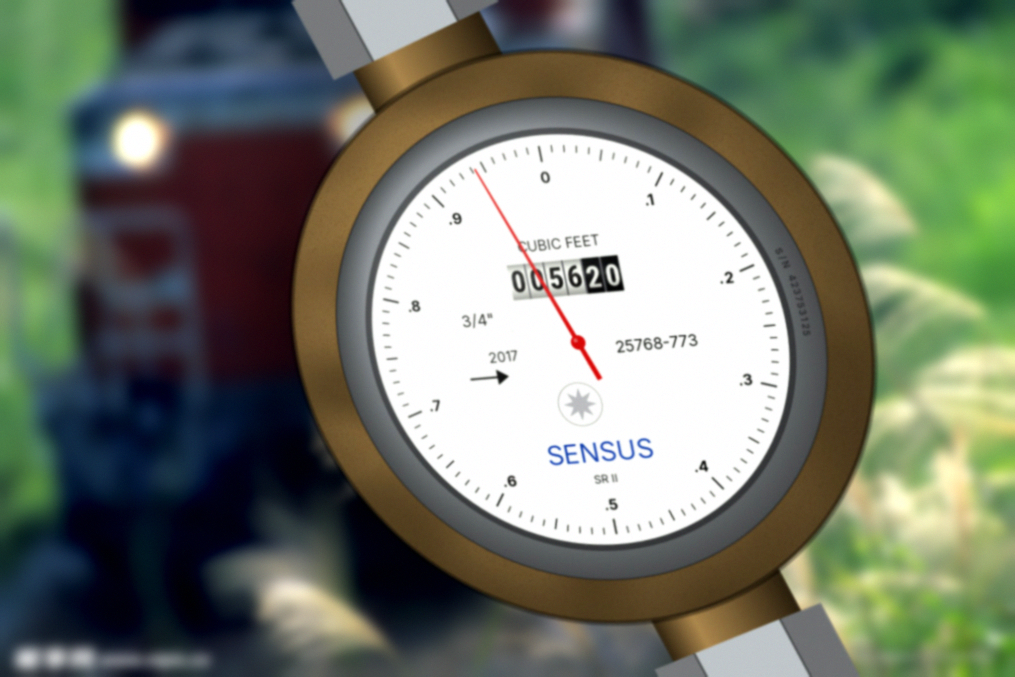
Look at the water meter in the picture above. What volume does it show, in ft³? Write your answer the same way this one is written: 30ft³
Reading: 5619.94ft³
